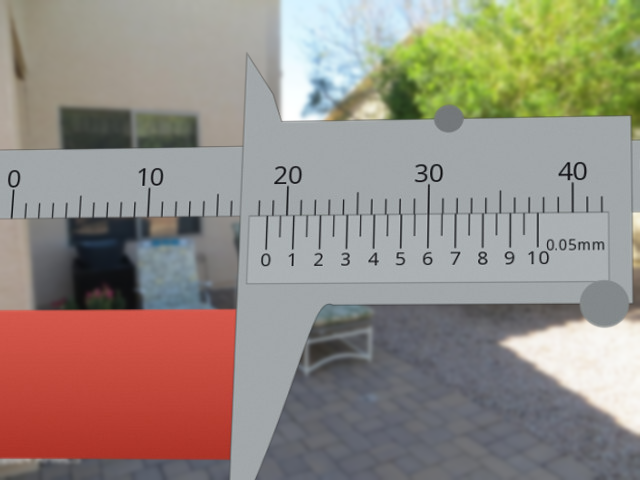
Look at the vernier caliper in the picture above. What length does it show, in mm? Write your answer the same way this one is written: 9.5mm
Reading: 18.6mm
